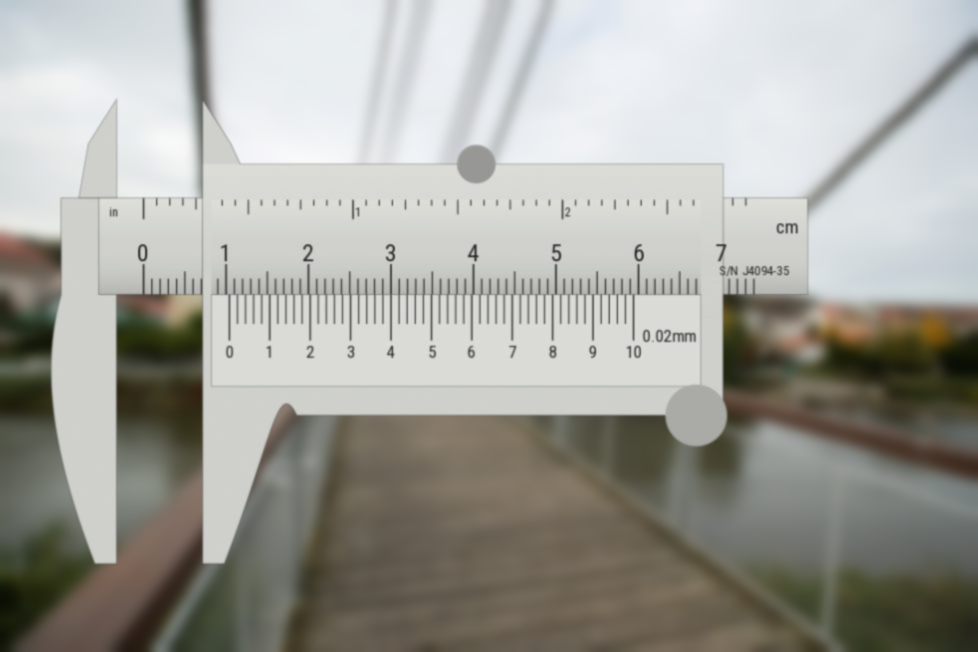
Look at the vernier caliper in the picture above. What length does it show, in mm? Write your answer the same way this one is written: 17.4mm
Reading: 10.4mm
